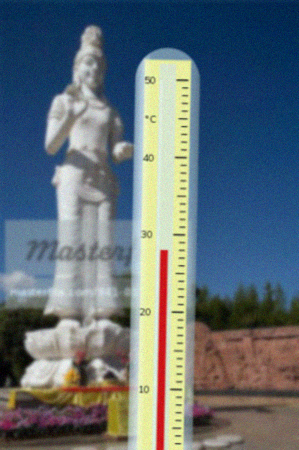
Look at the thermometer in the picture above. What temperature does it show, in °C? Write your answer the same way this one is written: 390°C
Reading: 28°C
